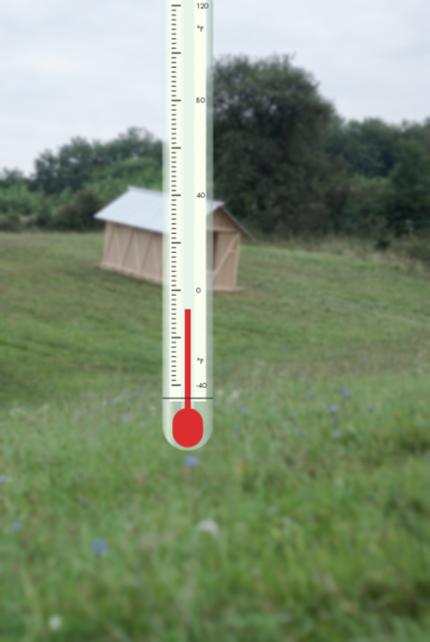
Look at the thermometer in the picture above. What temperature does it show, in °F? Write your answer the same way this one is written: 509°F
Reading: -8°F
